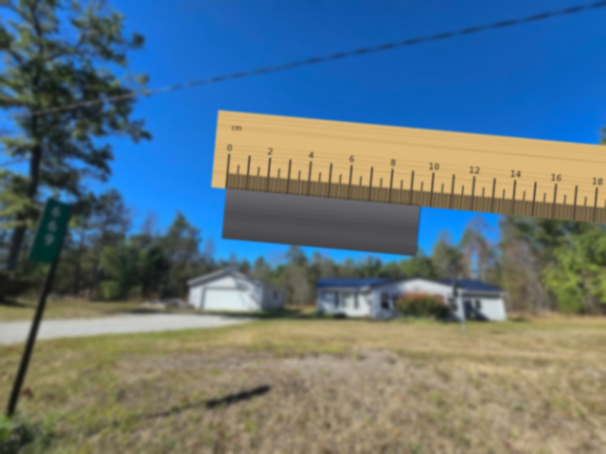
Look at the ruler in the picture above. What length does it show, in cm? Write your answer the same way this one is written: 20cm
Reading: 9.5cm
